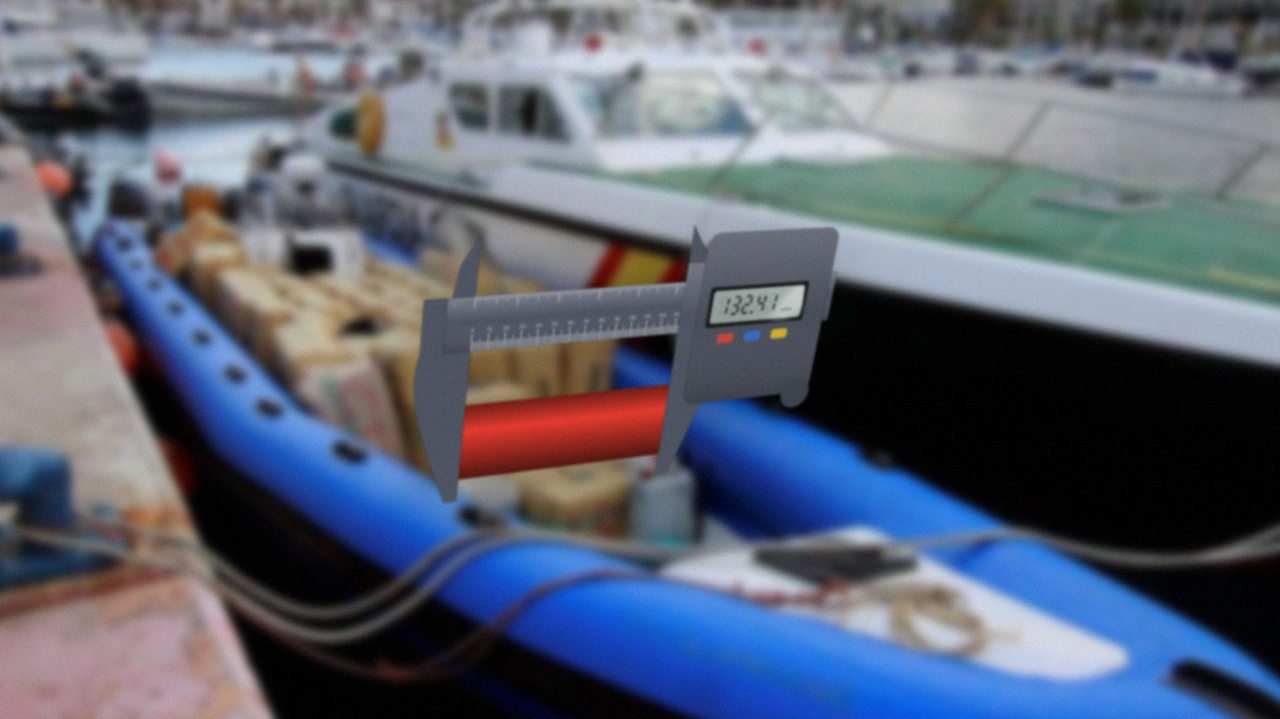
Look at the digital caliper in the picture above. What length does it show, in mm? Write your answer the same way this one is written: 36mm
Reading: 132.41mm
